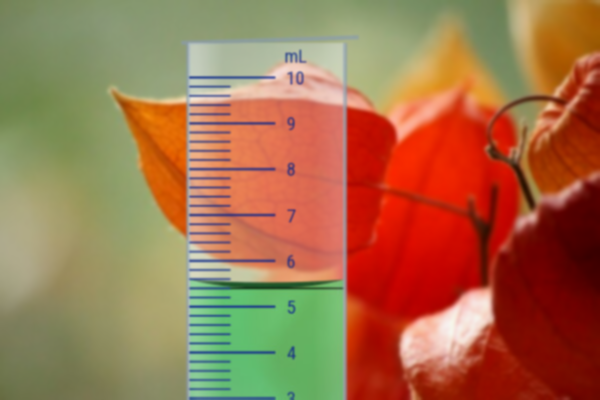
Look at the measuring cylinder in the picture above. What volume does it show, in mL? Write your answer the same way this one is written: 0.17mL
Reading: 5.4mL
